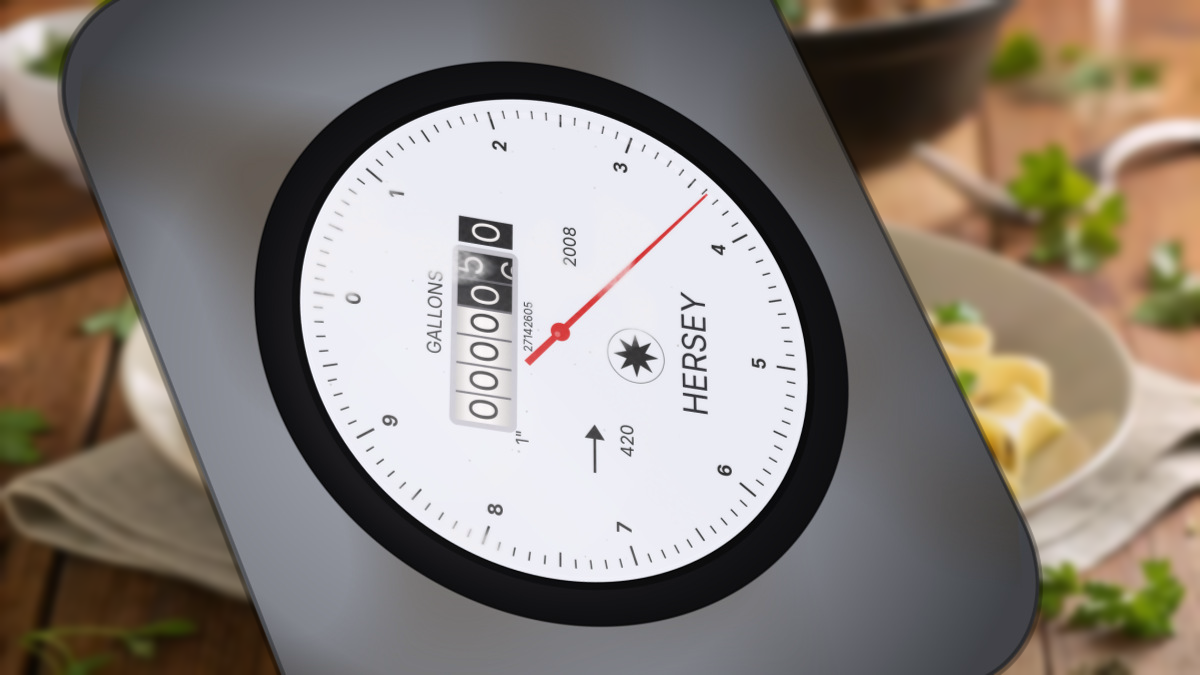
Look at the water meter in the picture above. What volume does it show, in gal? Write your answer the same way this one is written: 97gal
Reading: 53.6gal
